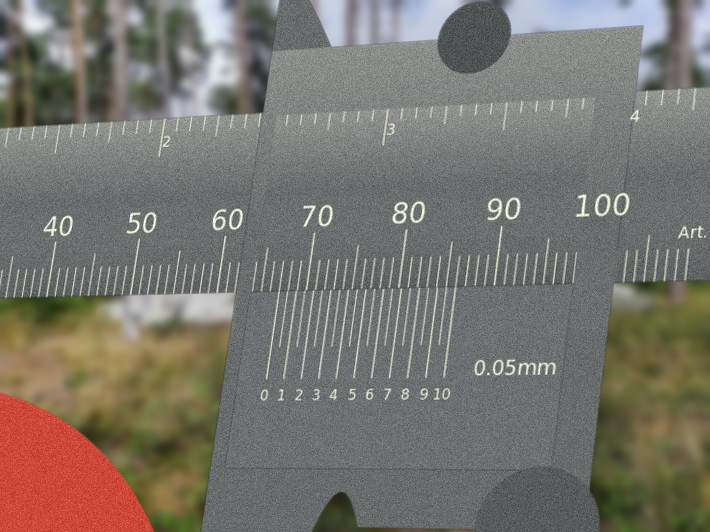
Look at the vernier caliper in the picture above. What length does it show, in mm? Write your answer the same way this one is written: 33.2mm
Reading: 67.0mm
